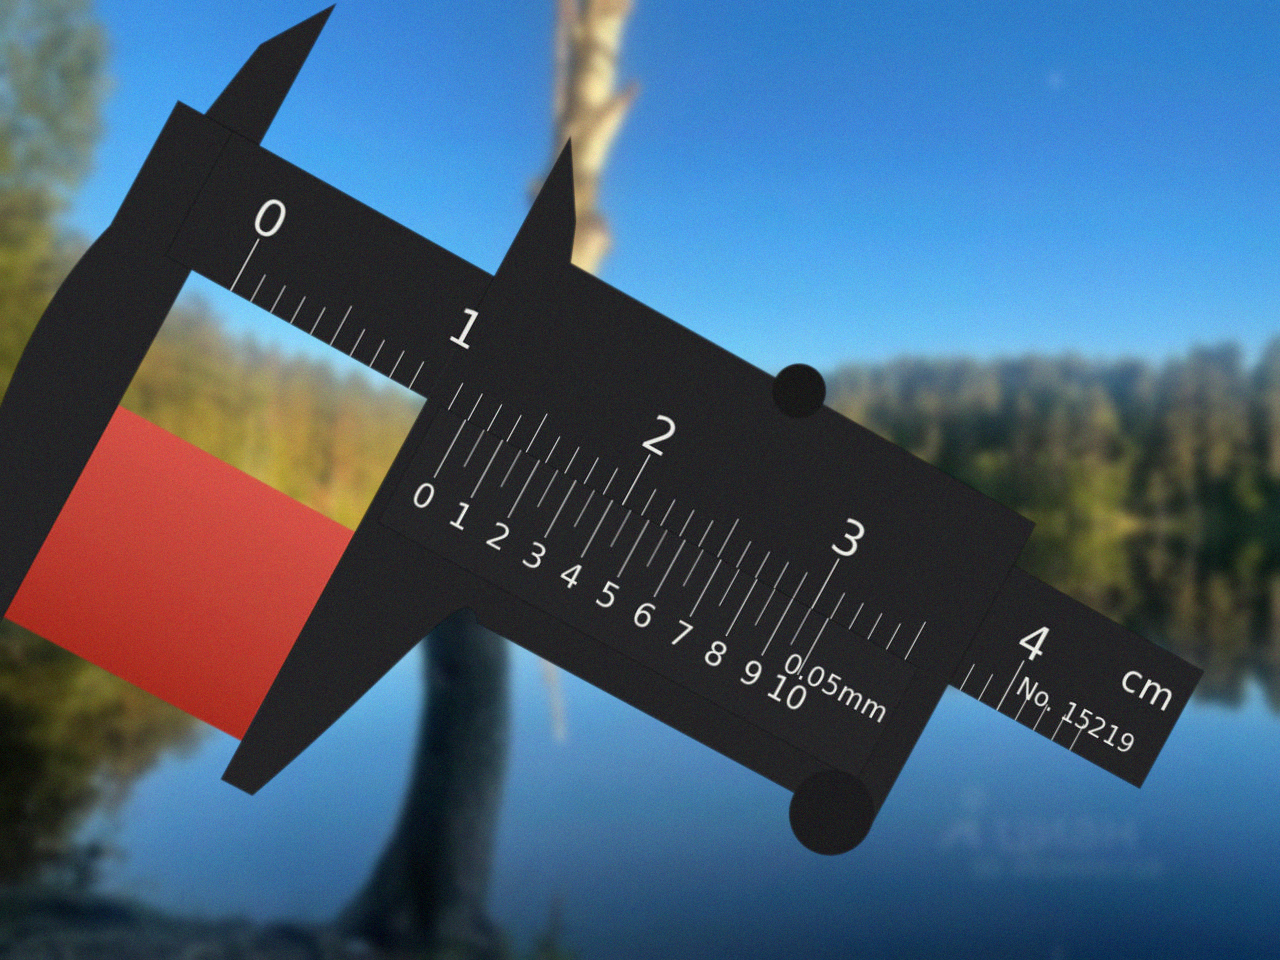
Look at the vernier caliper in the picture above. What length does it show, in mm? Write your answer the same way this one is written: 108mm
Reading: 11.9mm
